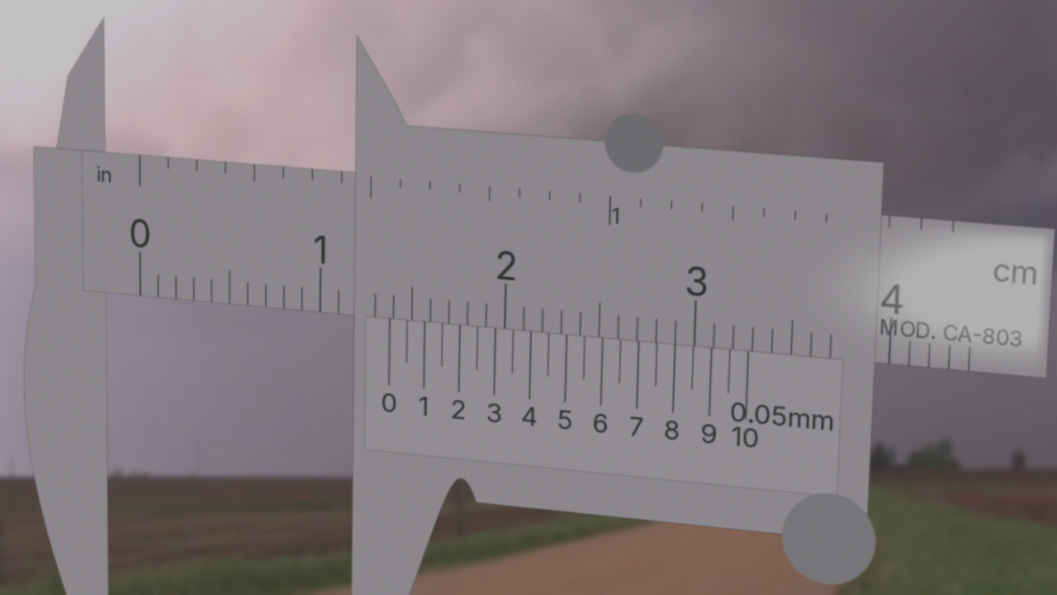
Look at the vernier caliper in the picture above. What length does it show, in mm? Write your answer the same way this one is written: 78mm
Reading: 13.8mm
